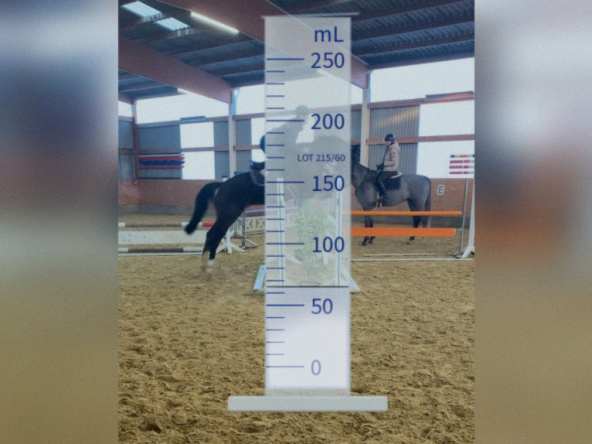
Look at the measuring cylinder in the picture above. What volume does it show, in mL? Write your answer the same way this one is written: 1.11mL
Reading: 65mL
